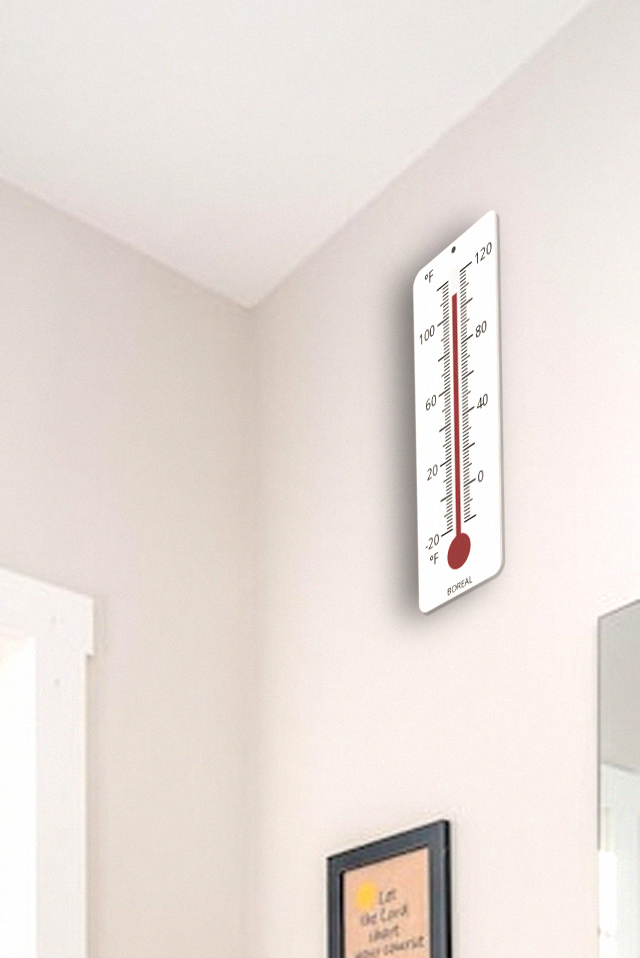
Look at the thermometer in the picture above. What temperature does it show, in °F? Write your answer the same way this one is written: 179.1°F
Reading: 110°F
